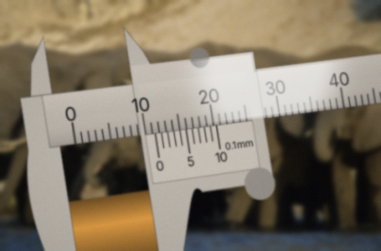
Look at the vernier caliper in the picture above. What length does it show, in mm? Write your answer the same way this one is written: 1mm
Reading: 11.4mm
